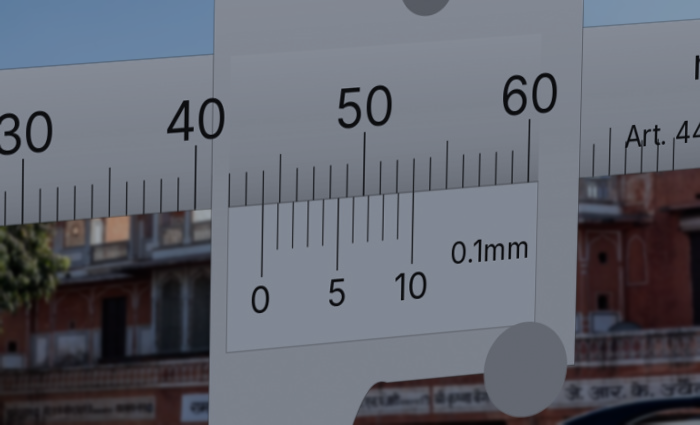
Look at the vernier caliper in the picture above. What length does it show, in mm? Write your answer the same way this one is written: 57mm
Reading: 44.0mm
